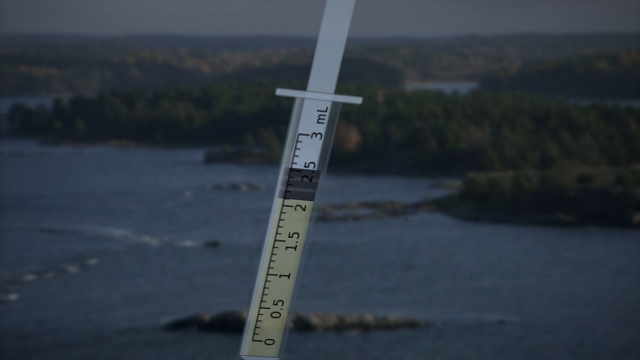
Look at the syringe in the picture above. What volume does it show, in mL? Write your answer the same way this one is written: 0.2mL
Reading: 2.1mL
